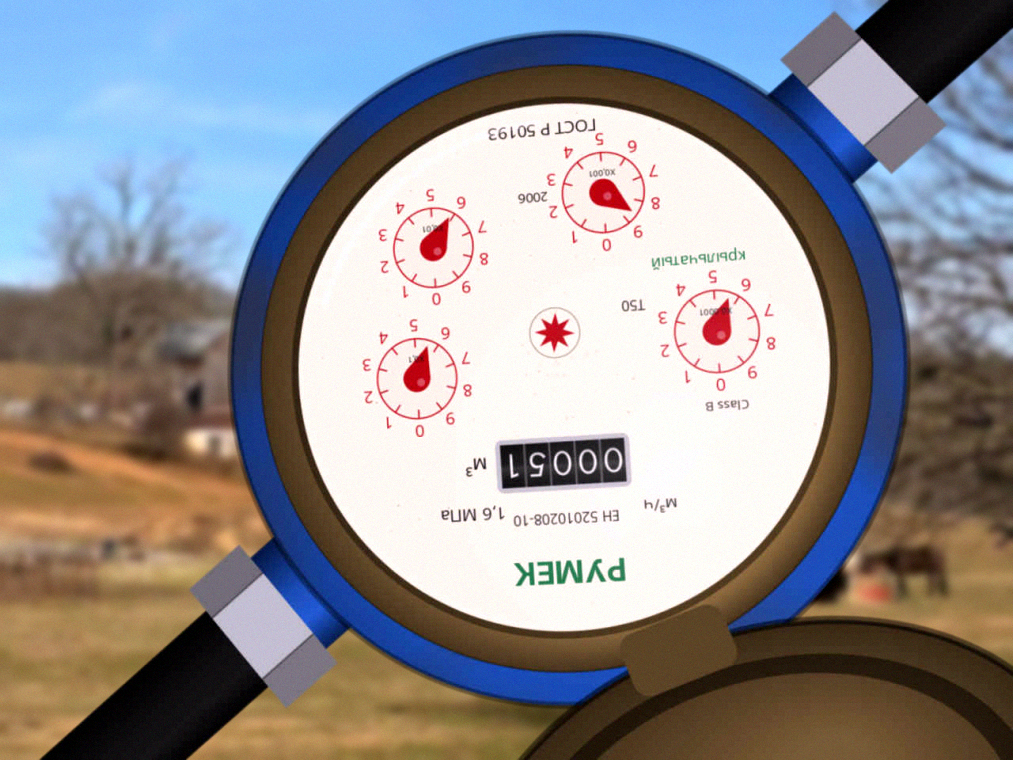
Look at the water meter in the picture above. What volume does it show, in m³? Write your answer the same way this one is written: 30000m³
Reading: 51.5585m³
